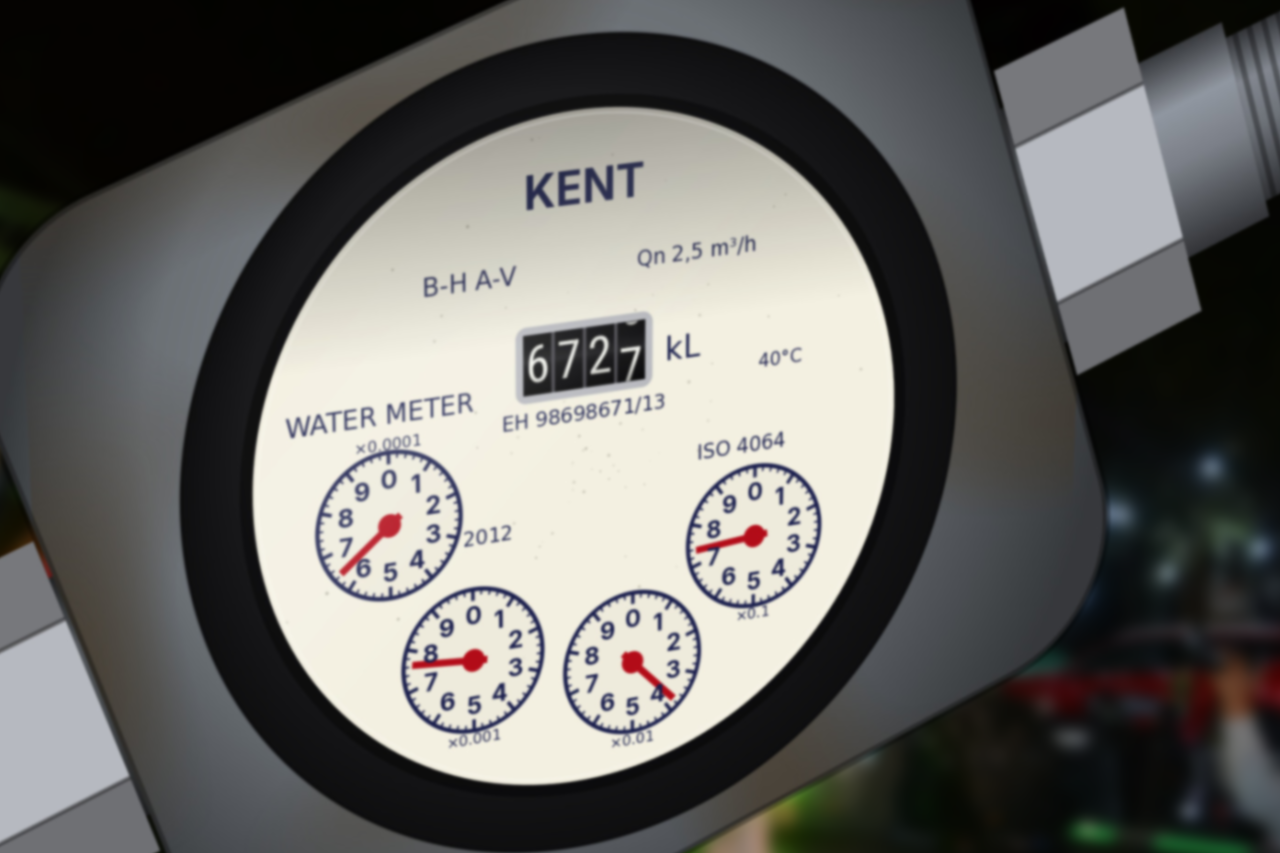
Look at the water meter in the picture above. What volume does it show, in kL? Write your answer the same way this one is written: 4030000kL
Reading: 6726.7376kL
